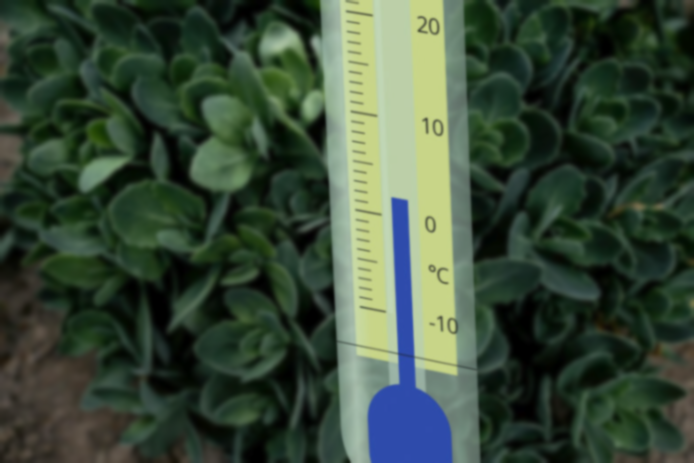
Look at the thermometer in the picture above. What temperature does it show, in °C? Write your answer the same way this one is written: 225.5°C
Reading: 2°C
